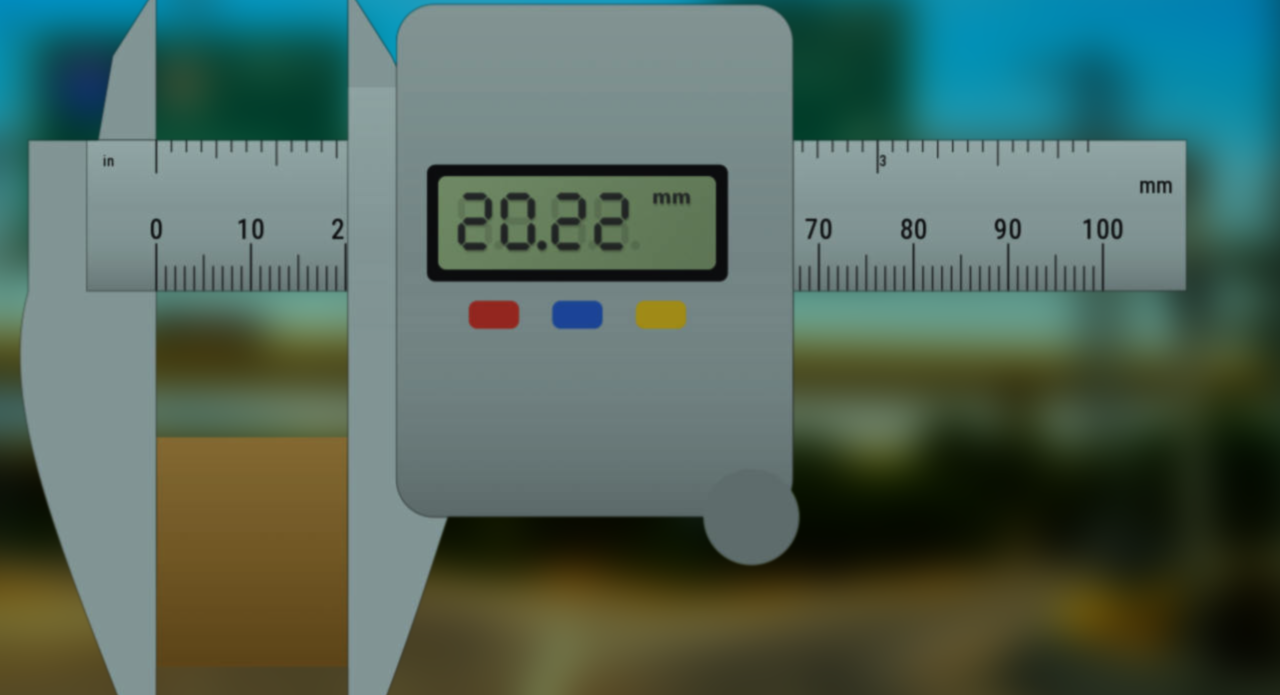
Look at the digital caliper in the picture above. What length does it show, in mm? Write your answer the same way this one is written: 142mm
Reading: 20.22mm
